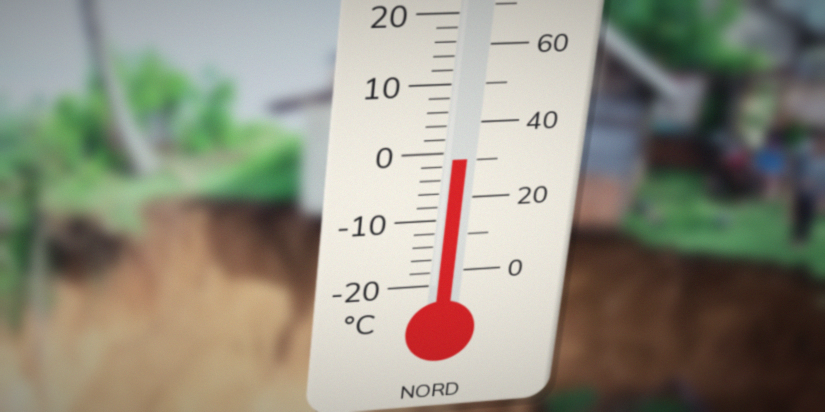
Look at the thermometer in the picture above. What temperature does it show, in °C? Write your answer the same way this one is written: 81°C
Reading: -1°C
